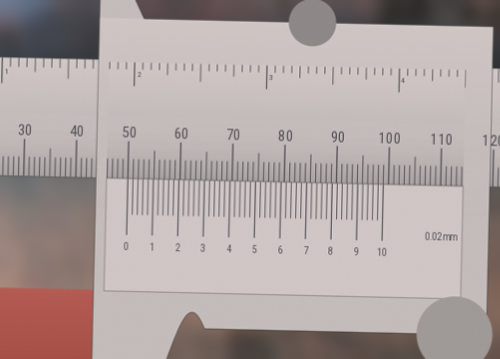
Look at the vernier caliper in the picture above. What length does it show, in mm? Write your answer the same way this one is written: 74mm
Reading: 50.0mm
